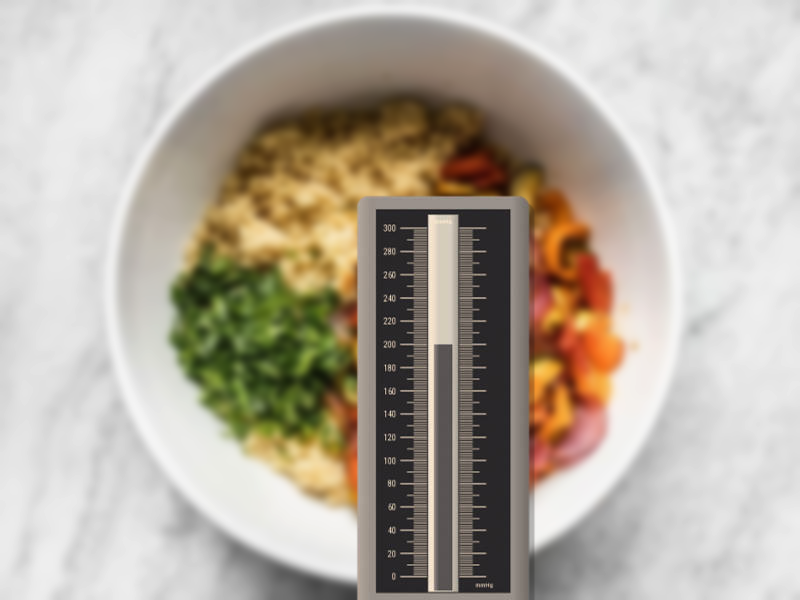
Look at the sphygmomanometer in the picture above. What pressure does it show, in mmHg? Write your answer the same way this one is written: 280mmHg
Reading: 200mmHg
